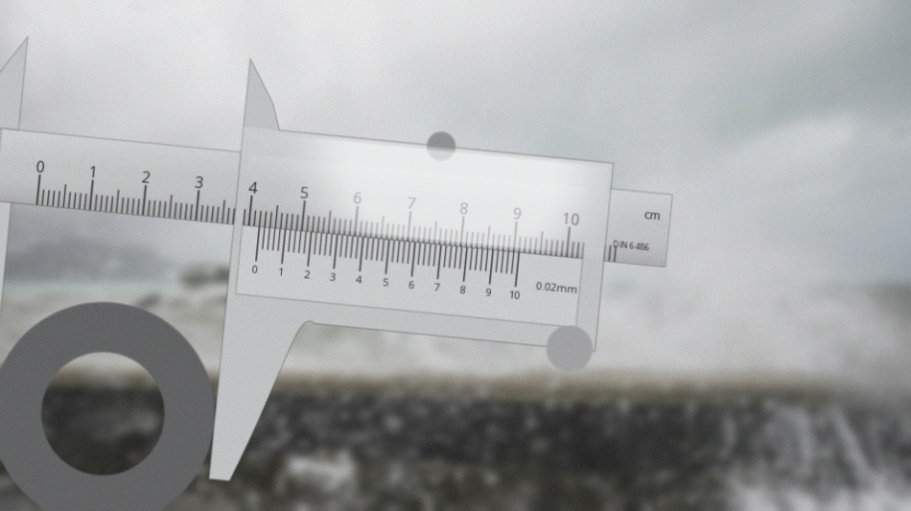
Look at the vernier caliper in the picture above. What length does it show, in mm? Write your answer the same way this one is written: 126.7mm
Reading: 42.0mm
